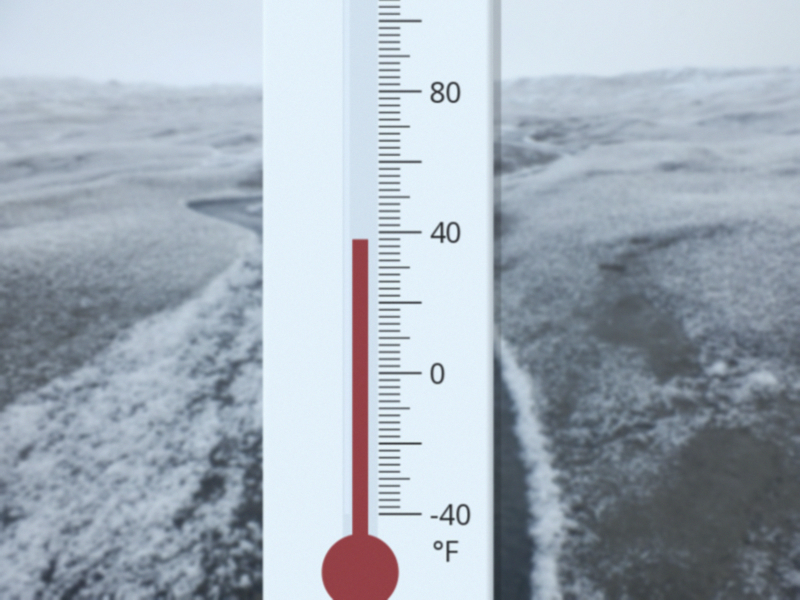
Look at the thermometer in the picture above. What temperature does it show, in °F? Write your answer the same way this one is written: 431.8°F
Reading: 38°F
